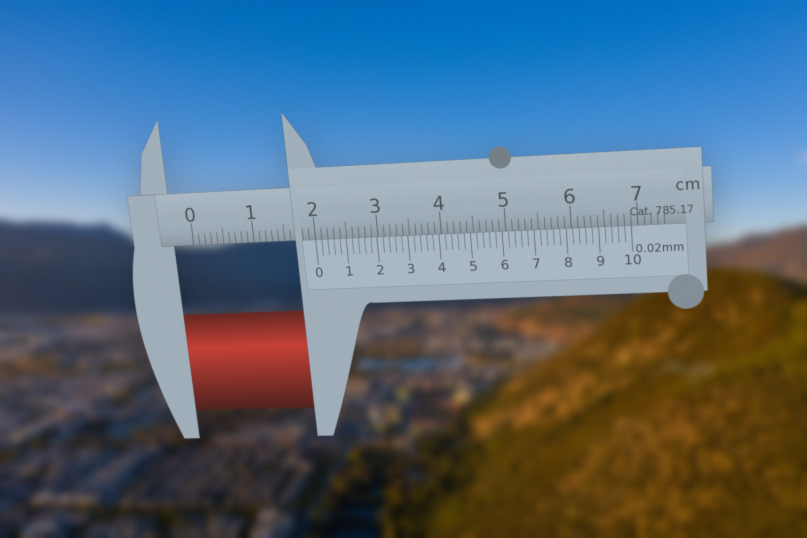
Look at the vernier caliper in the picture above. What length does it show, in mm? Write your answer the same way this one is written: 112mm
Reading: 20.0mm
